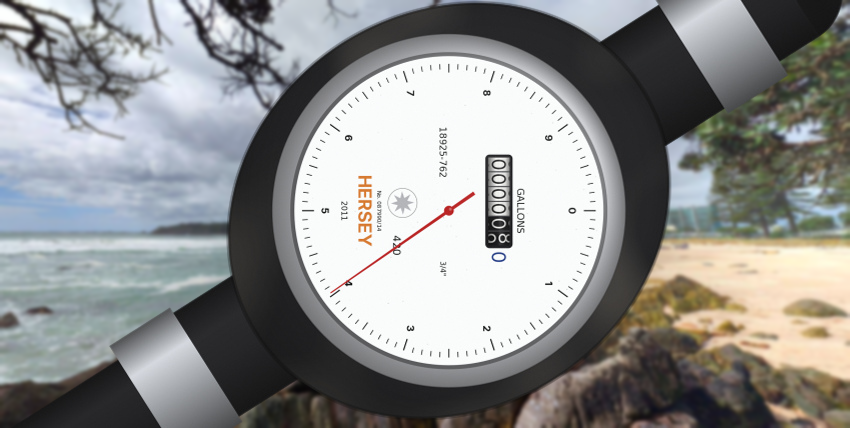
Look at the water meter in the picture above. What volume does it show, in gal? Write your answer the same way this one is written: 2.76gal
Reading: 84.0gal
